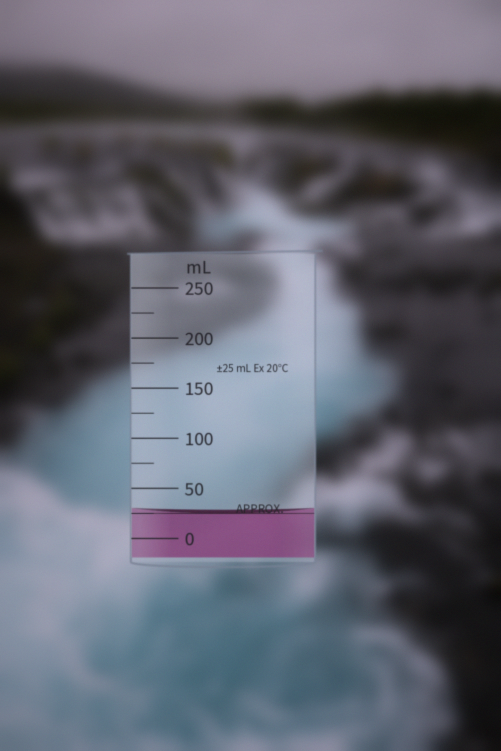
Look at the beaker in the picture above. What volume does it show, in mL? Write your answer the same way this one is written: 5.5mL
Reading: 25mL
